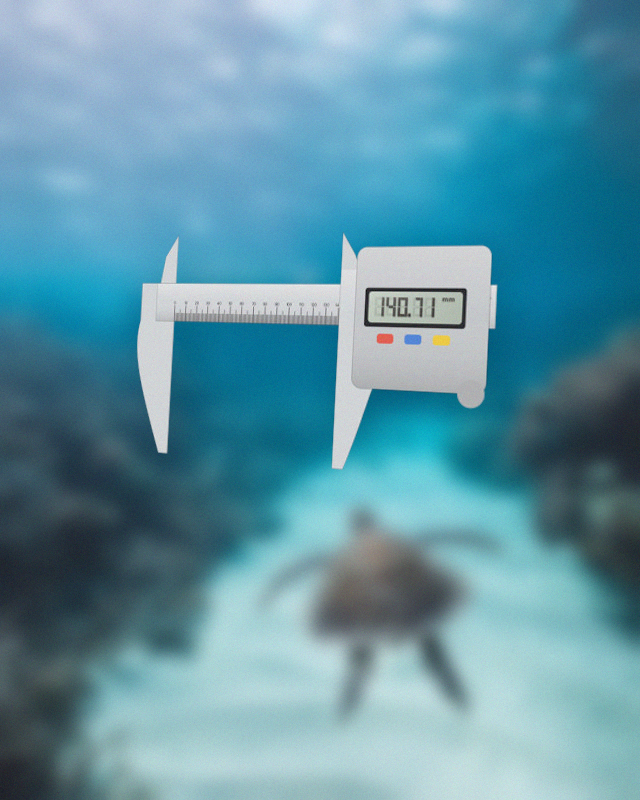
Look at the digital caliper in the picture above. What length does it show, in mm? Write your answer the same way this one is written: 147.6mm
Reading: 140.71mm
